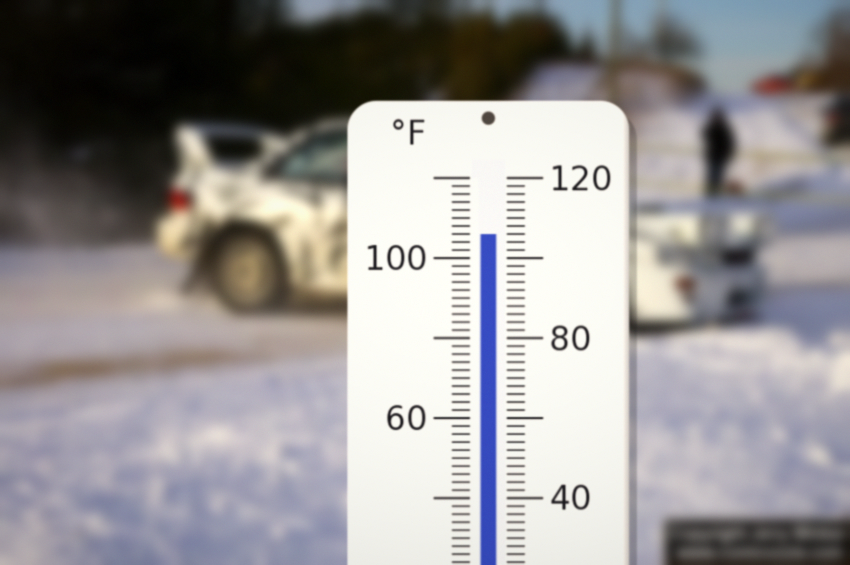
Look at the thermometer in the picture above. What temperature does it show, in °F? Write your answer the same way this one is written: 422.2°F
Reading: 106°F
